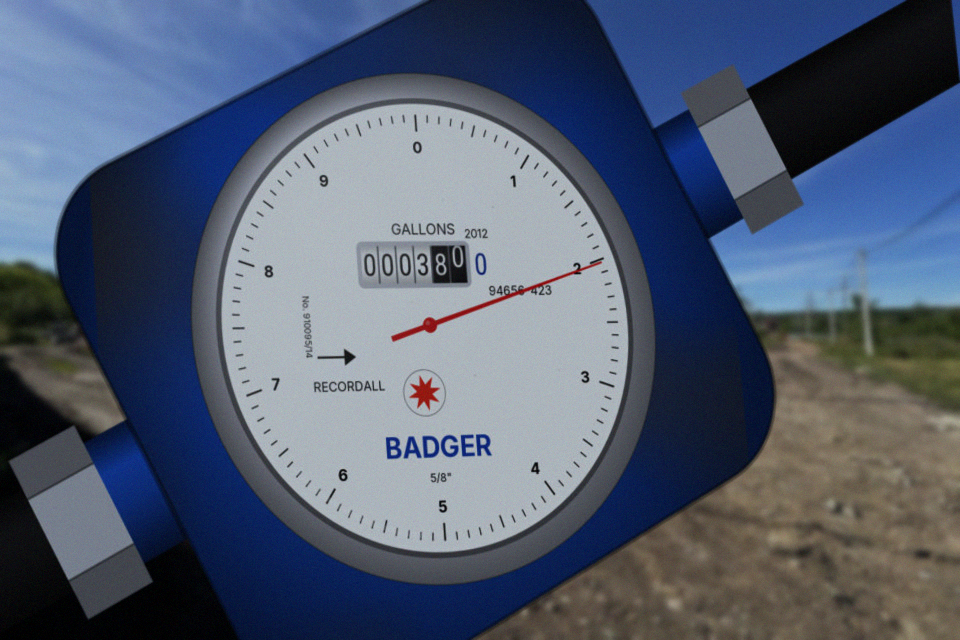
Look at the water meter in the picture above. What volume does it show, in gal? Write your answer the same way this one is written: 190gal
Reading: 3802.0gal
